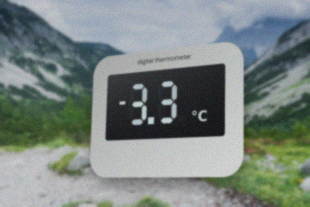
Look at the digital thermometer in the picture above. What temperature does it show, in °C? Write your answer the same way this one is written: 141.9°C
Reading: -3.3°C
